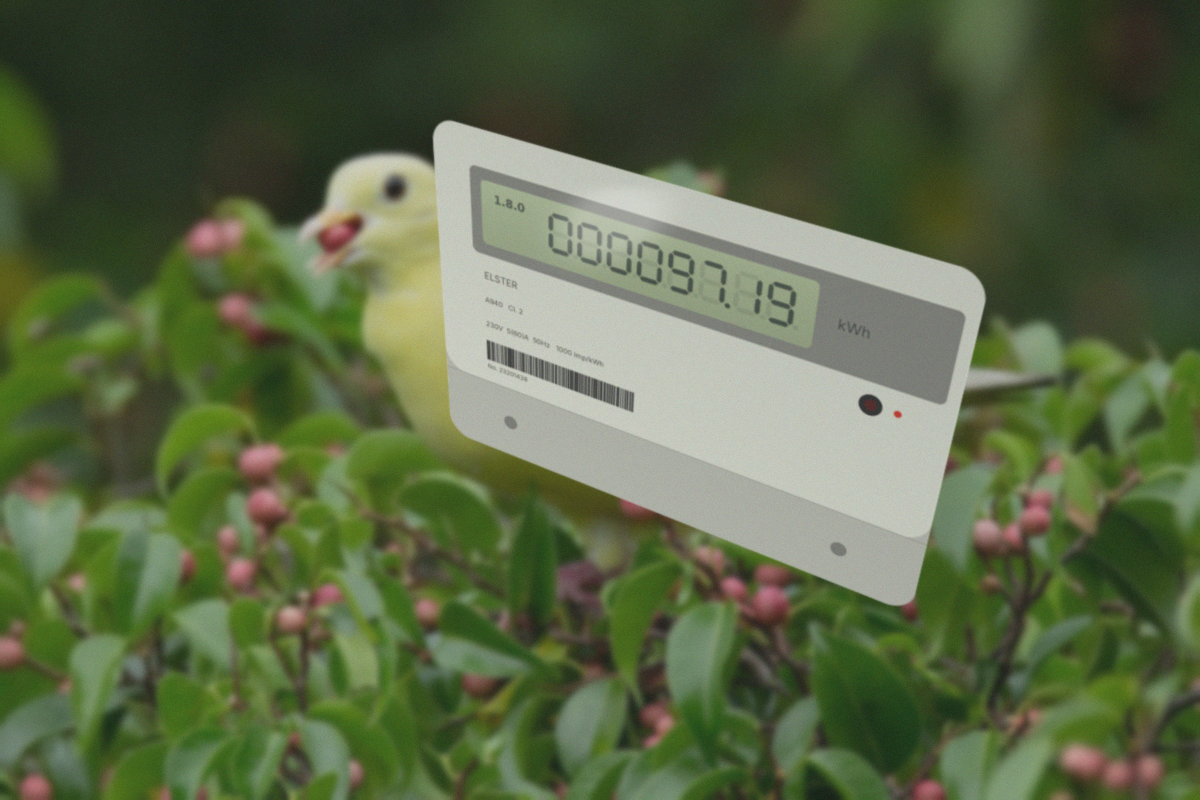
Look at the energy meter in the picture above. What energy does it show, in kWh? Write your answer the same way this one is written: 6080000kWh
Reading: 97.19kWh
